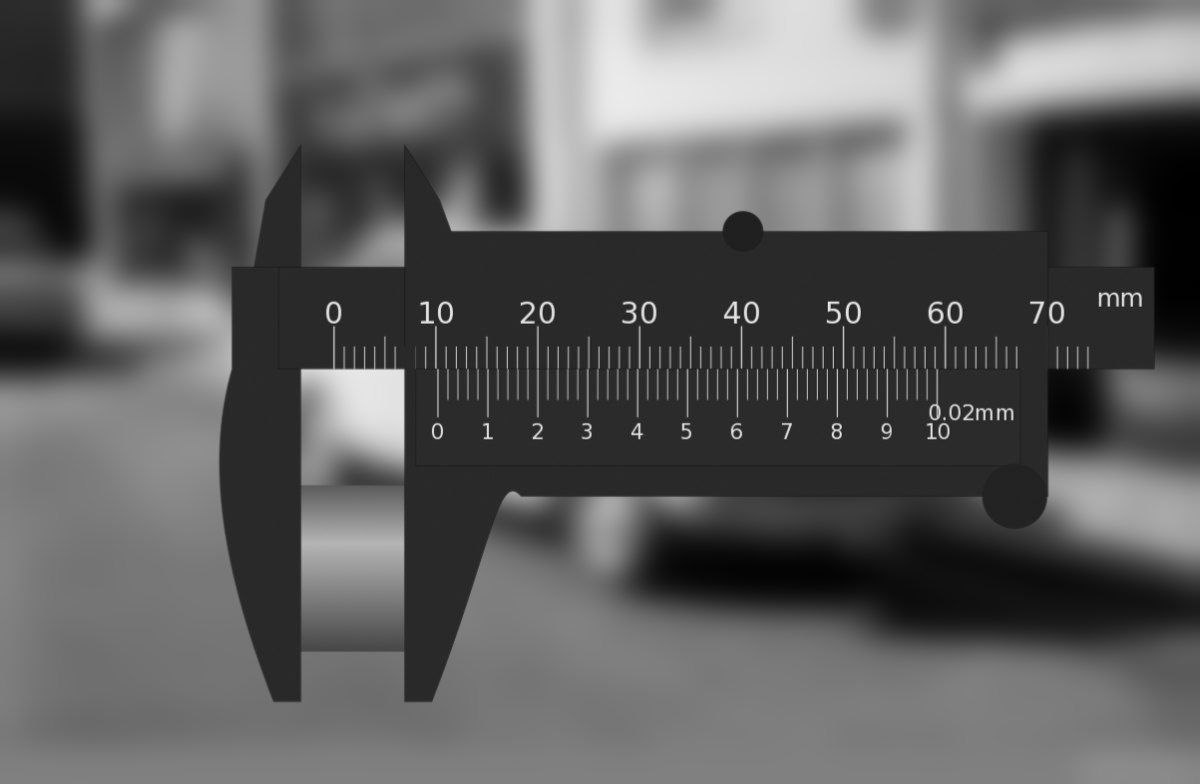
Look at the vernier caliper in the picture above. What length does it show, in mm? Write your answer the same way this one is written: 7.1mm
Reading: 10.2mm
